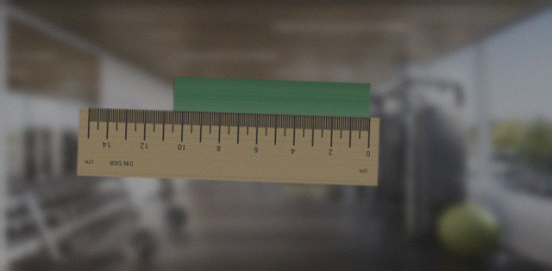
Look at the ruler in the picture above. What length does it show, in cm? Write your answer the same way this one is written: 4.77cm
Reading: 10.5cm
